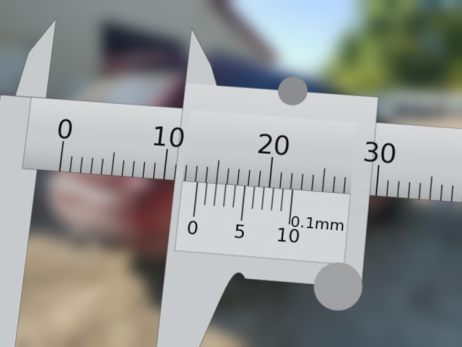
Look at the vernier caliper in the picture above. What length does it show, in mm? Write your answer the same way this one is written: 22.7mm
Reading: 13.2mm
